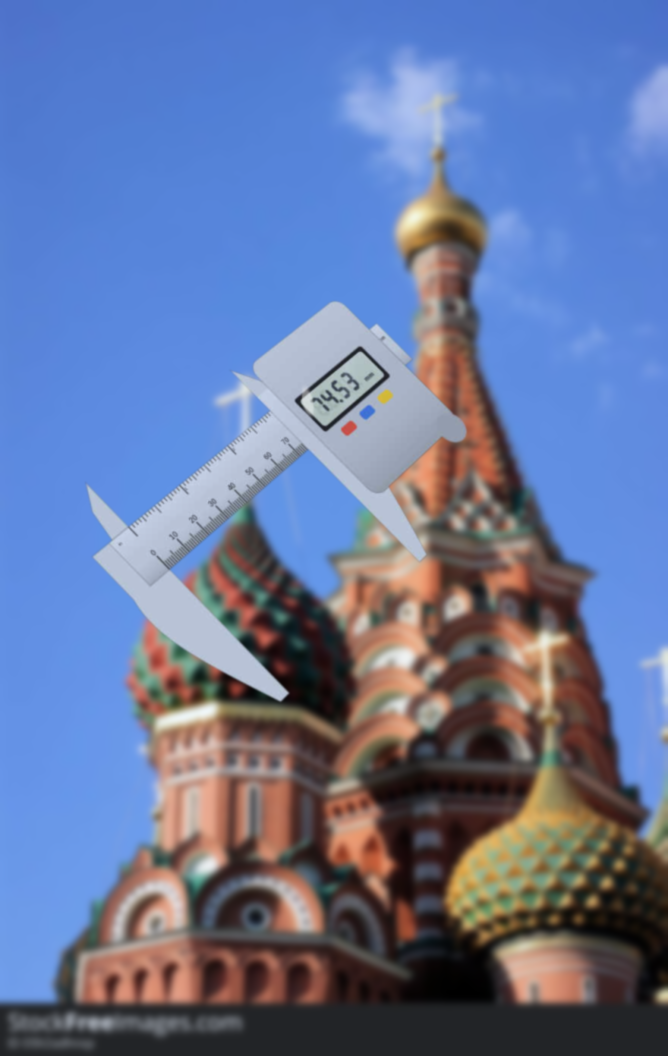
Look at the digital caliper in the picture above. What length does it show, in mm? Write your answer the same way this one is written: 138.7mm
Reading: 74.53mm
